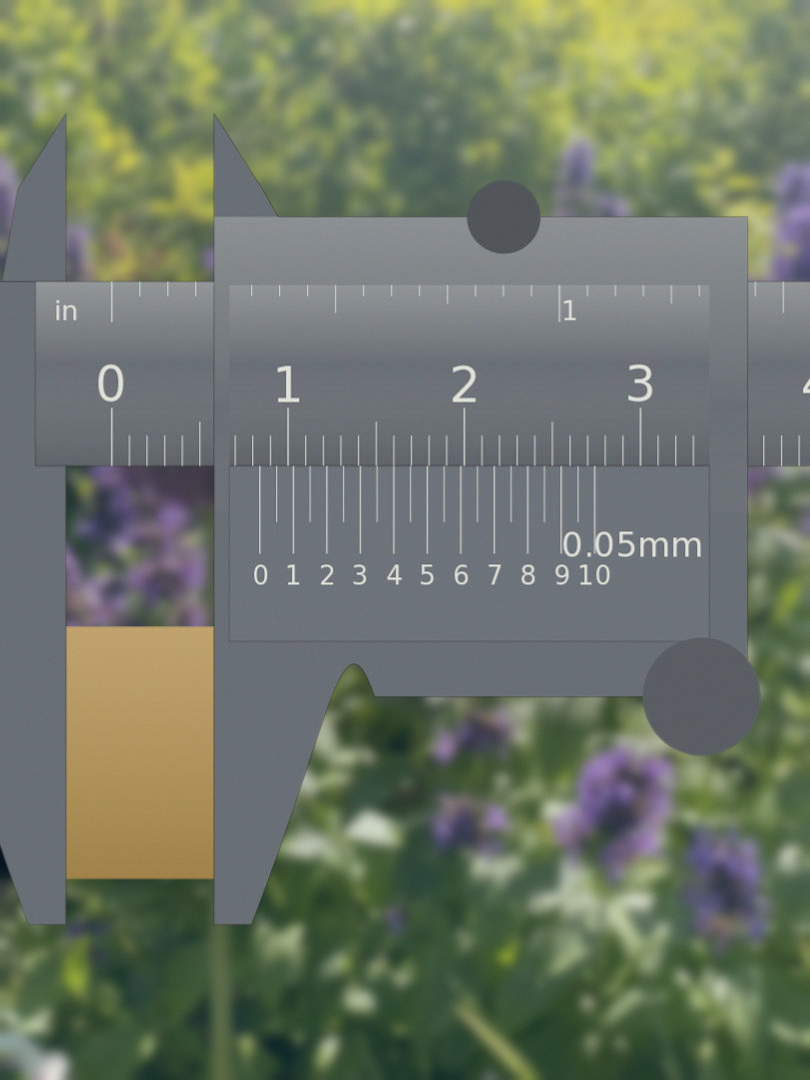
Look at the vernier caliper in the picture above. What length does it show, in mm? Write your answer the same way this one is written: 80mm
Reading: 8.4mm
